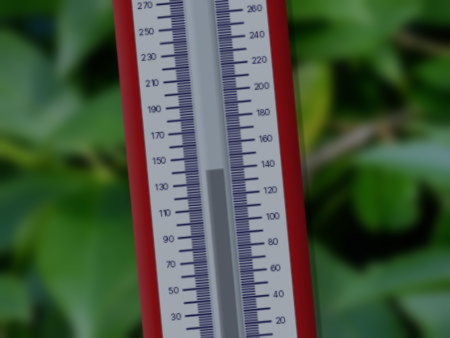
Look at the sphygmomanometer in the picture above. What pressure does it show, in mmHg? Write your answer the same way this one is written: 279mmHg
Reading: 140mmHg
